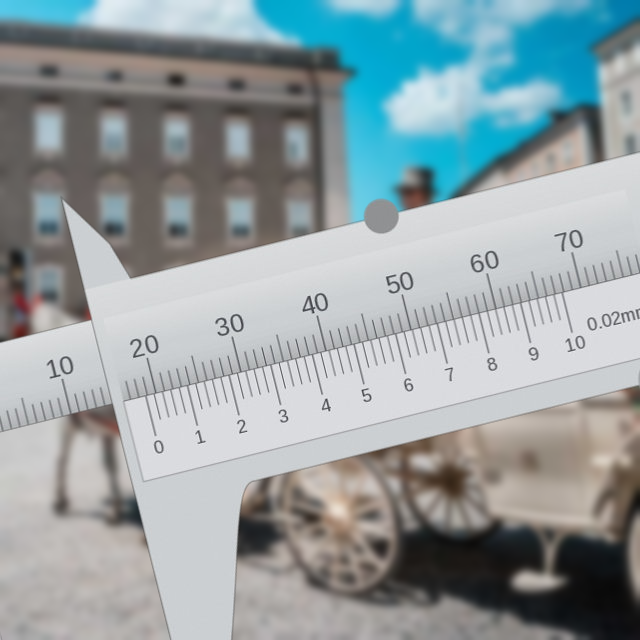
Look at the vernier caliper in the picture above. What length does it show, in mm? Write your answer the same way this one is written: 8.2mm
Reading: 18.8mm
